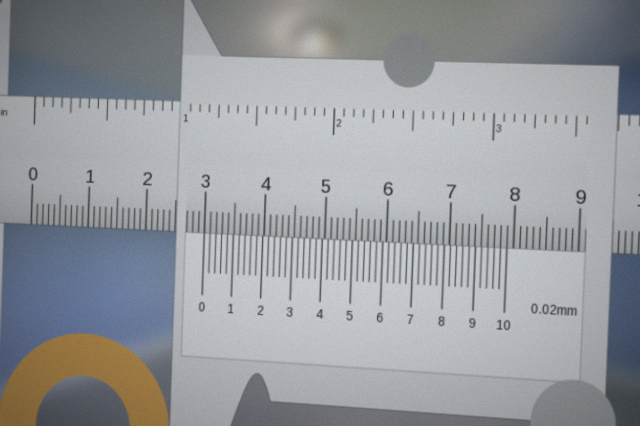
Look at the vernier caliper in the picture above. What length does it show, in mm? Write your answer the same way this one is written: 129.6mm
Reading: 30.0mm
